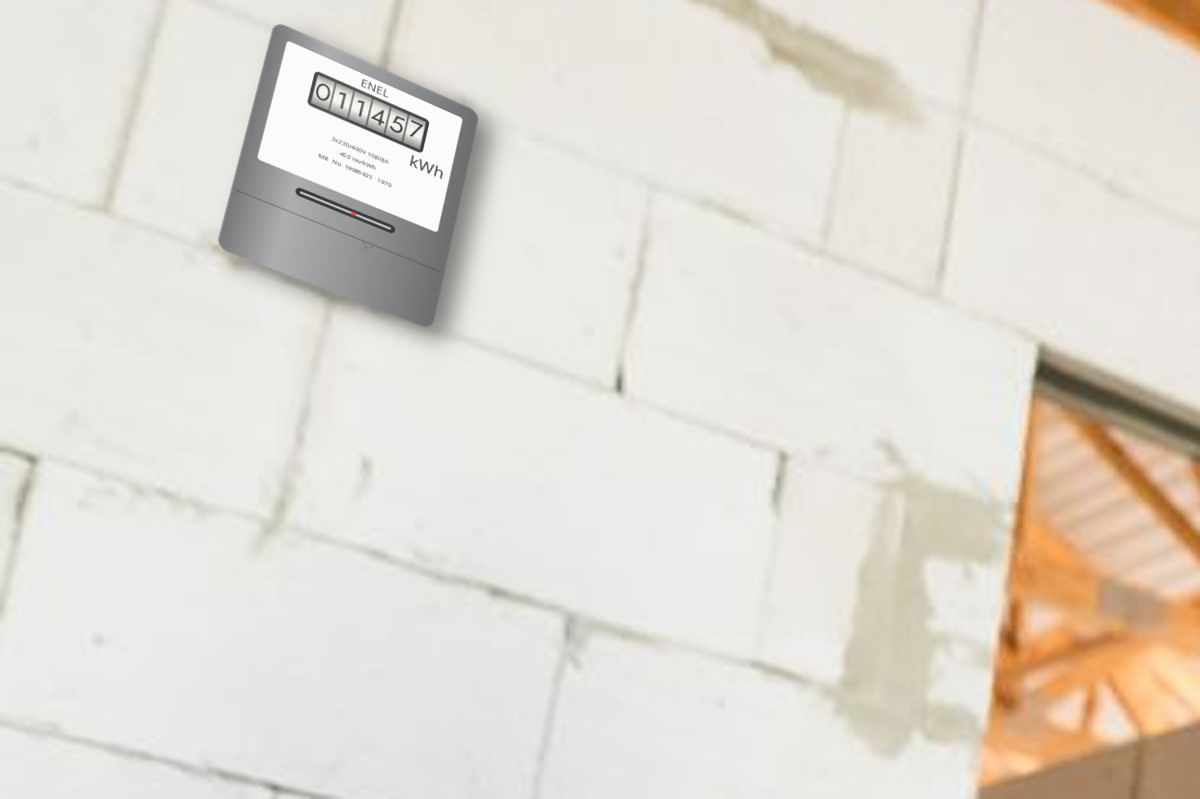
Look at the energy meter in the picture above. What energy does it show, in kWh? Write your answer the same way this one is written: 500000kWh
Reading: 11457kWh
